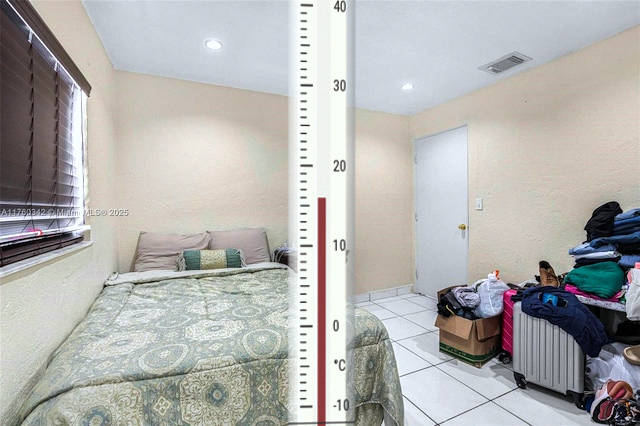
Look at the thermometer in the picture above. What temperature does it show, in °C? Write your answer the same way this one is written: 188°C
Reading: 16°C
